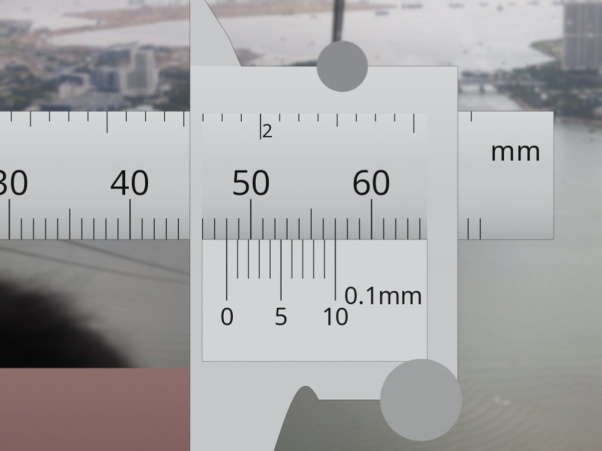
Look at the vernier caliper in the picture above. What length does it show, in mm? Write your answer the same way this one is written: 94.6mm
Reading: 48.0mm
